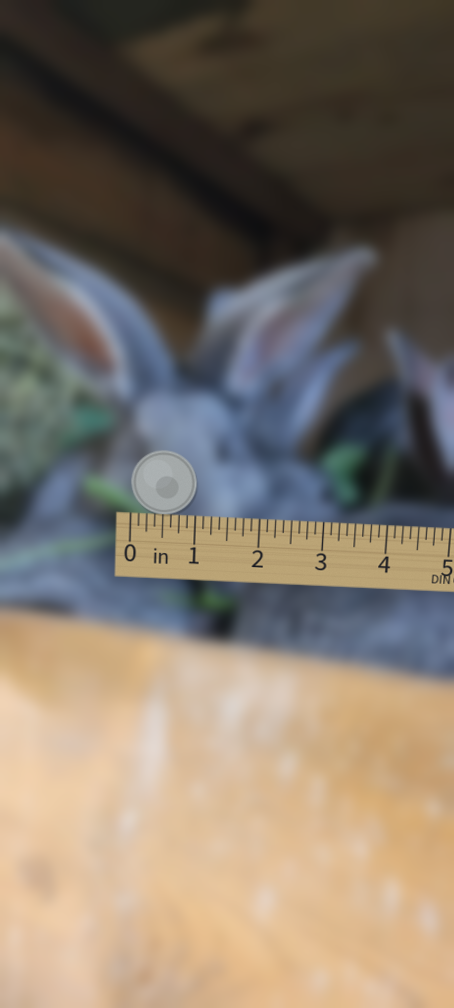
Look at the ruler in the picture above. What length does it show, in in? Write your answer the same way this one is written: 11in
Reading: 1in
